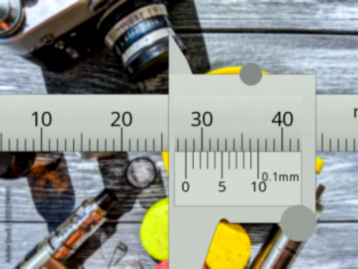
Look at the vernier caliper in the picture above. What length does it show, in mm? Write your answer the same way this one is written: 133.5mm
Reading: 28.0mm
